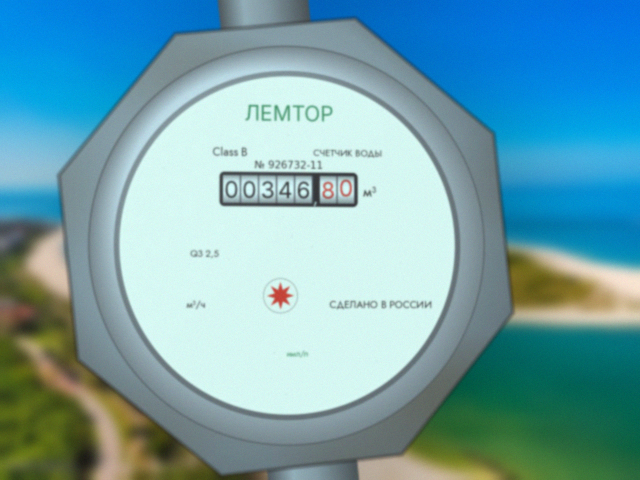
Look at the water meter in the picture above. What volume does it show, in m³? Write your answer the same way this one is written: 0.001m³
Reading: 346.80m³
